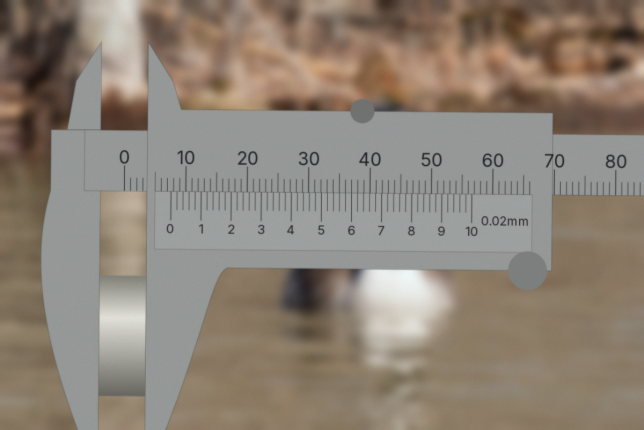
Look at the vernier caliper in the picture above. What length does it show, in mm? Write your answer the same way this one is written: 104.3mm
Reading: 7.6mm
